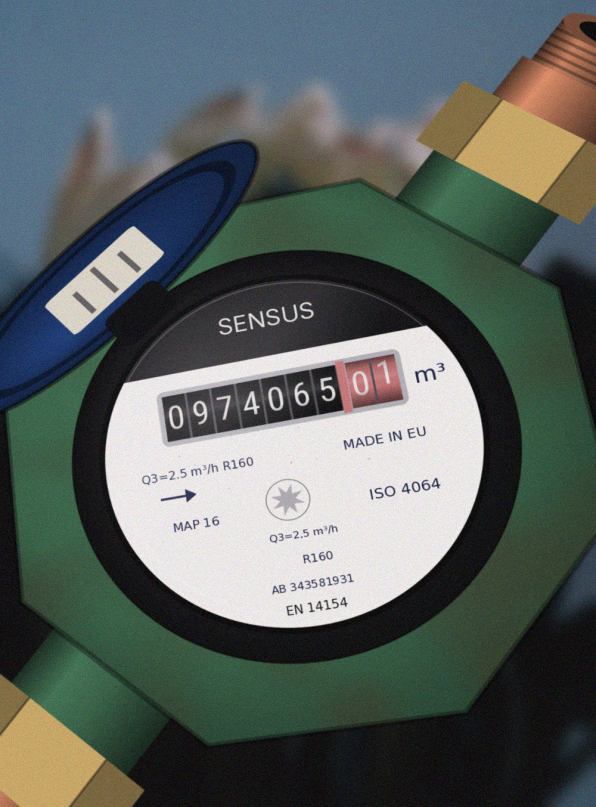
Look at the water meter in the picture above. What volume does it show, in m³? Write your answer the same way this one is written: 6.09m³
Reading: 974065.01m³
